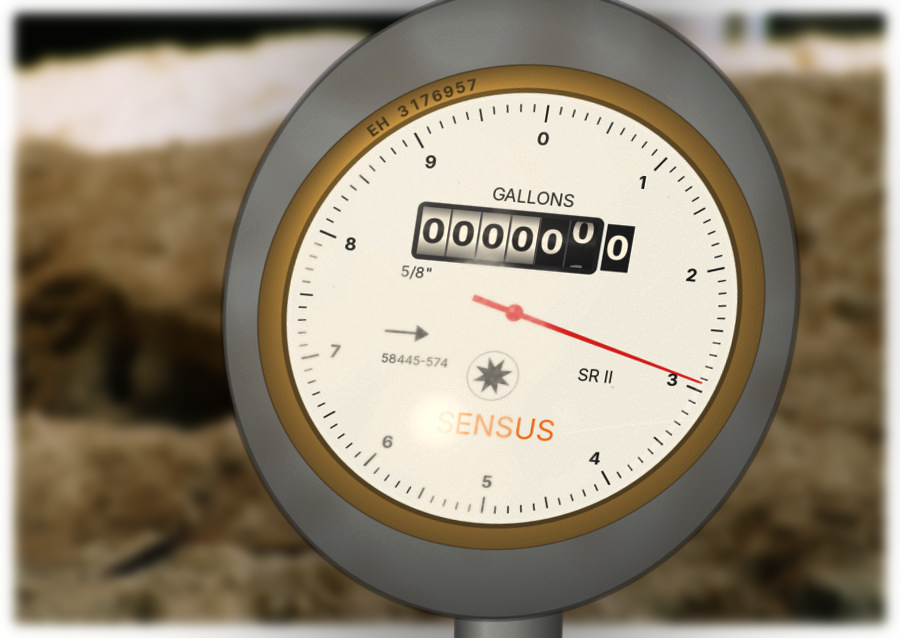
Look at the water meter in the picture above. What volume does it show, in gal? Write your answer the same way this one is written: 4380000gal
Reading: 2.9gal
